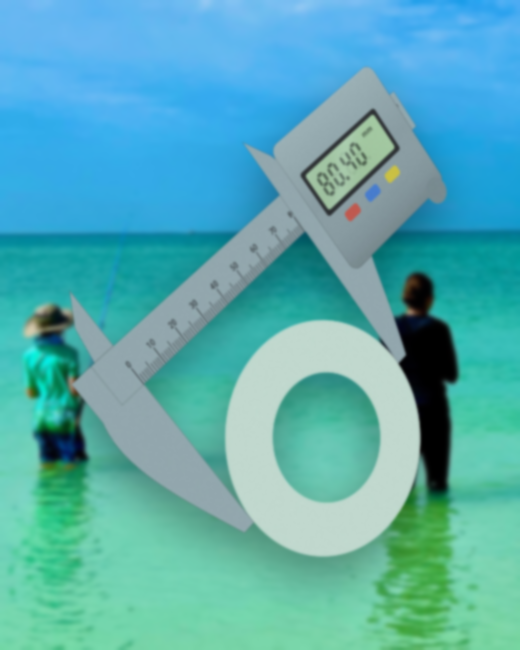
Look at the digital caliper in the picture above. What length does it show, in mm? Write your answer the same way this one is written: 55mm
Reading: 80.40mm
